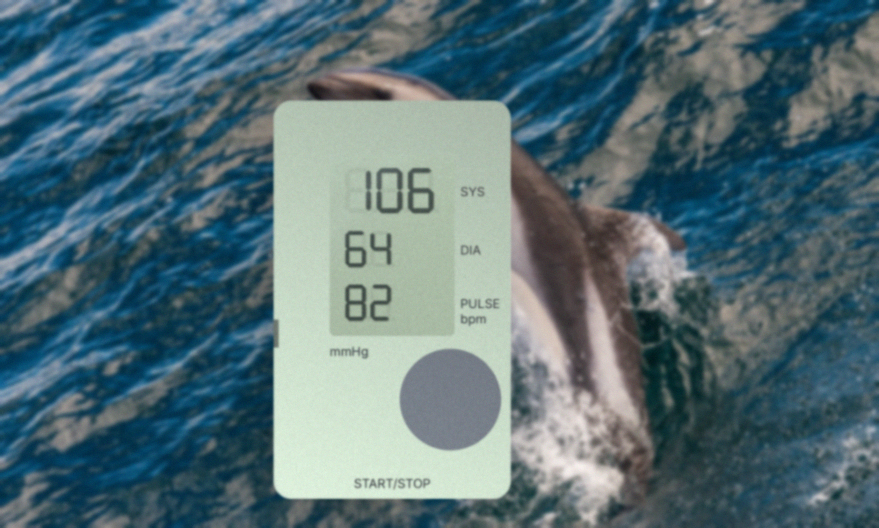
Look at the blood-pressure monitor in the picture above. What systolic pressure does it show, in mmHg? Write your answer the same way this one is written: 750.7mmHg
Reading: 106mmHg
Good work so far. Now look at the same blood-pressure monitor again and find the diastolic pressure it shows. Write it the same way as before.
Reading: 64mmHg
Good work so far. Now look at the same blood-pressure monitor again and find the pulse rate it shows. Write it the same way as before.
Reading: 82bpm
